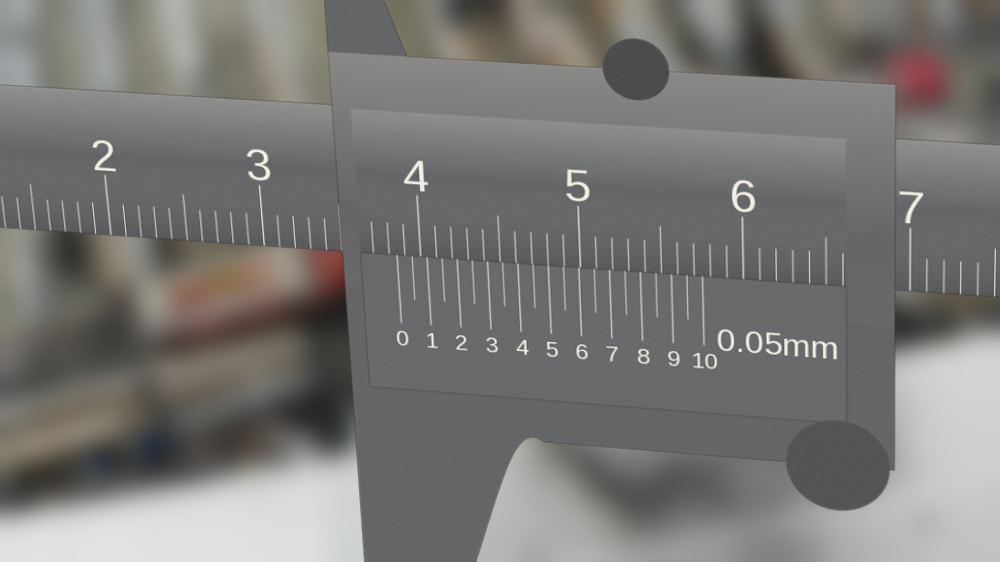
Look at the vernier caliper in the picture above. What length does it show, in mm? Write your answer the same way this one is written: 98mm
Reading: 38.5mm
